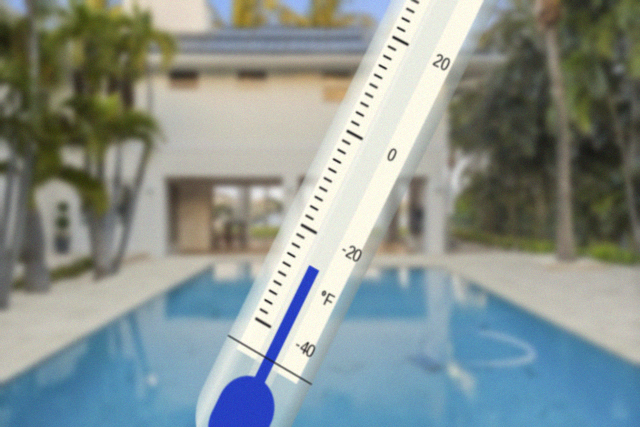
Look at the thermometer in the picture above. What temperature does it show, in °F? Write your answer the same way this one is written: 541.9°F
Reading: -26°F
